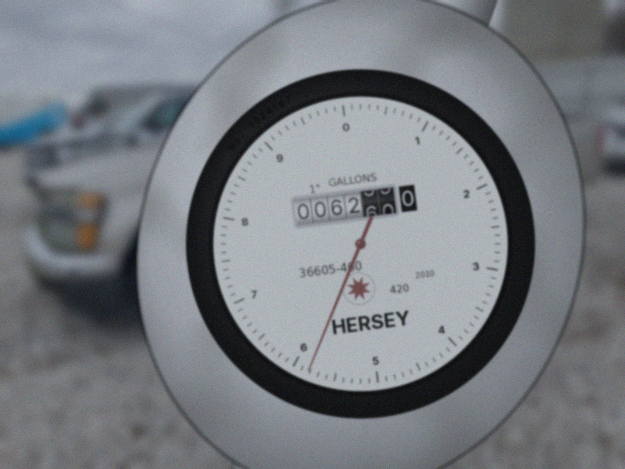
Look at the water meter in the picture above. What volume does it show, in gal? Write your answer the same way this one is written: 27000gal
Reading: 62595.8gal
